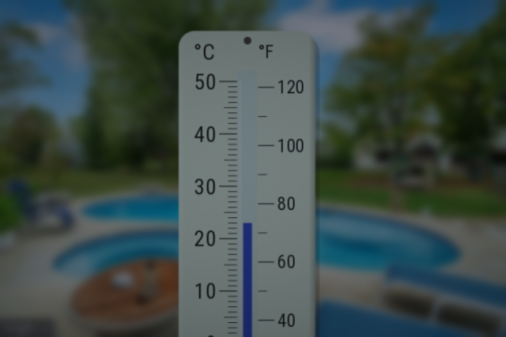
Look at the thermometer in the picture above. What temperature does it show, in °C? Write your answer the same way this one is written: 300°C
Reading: 23°C
